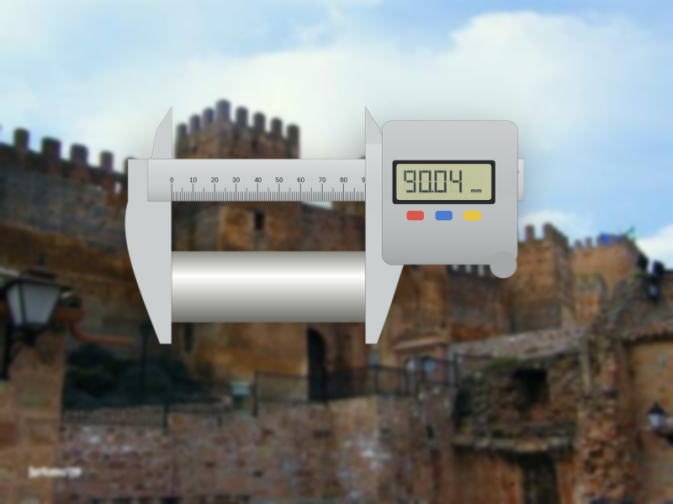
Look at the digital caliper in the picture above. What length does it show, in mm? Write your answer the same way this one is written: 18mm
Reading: 90.04mm
